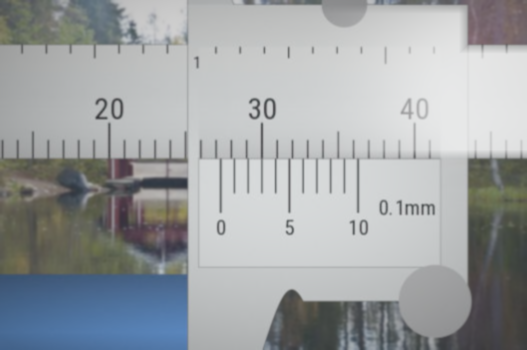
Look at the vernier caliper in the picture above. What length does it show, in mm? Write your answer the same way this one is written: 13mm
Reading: 27.3mm
